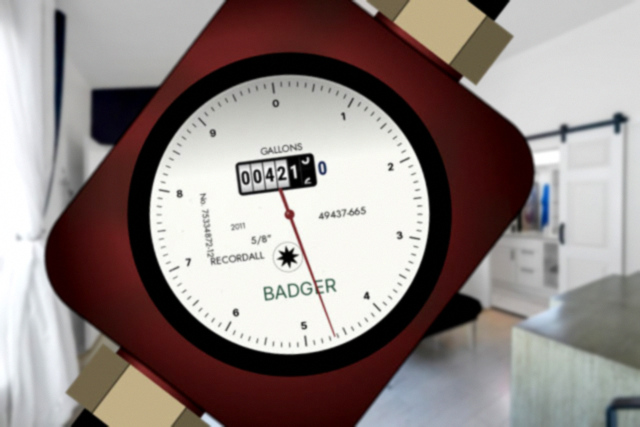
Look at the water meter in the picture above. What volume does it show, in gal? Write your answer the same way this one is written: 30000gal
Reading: 42154.6gal
